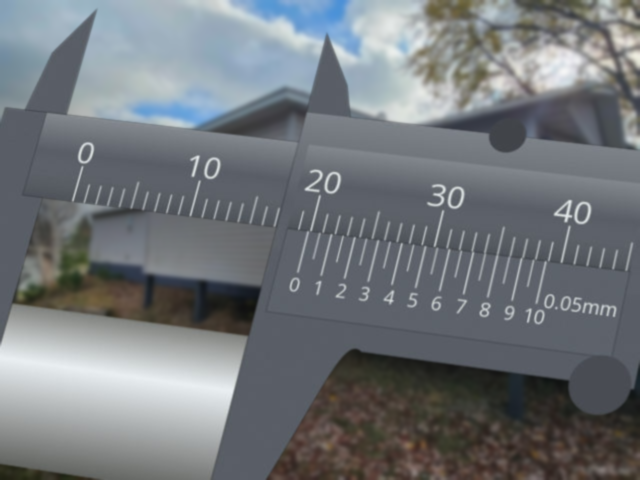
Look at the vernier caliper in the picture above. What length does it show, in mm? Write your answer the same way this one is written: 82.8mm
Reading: 19.8mm
